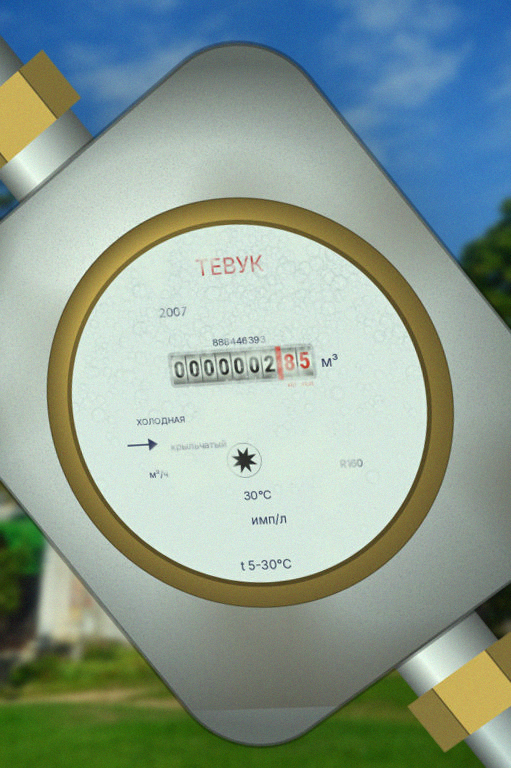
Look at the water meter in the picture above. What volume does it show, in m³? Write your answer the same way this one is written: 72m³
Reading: 2.85m³
